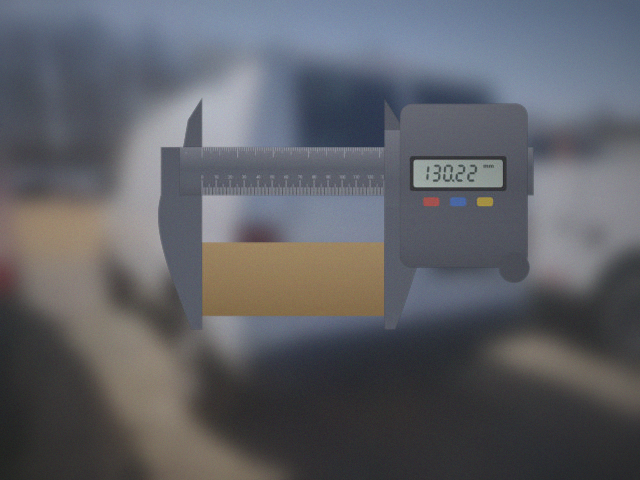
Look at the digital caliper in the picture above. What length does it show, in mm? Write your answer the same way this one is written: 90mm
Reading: 130.22mm
